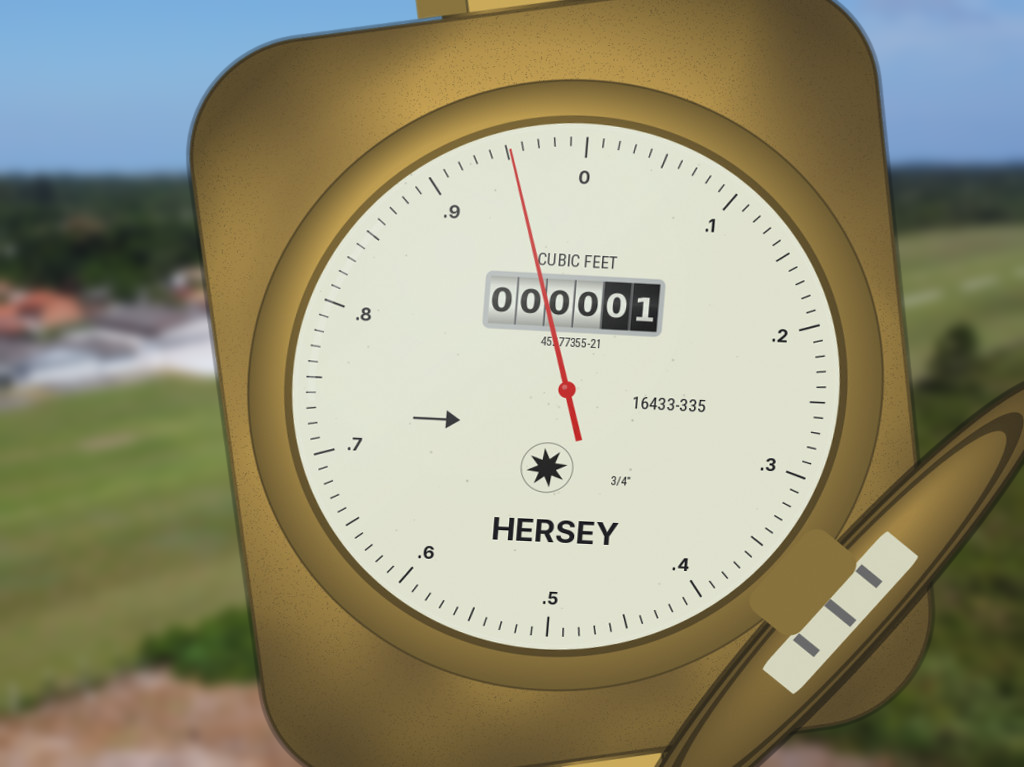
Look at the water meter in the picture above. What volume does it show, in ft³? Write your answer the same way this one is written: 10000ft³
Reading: 0.95ft³
